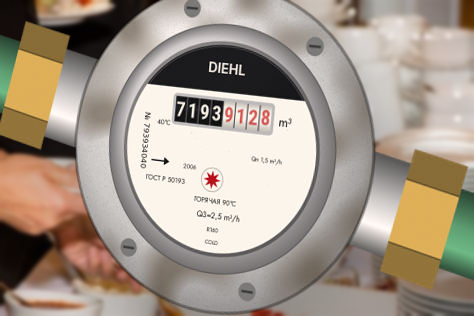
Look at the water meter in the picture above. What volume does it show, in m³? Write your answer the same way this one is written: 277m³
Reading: 7193.9128m³
